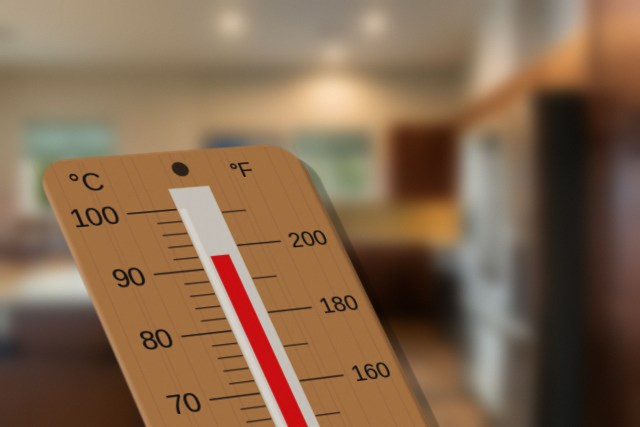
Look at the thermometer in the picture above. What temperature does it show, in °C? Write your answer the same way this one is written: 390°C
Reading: 92°C
